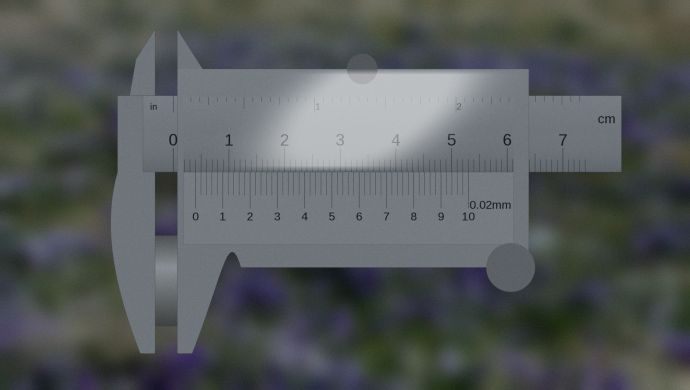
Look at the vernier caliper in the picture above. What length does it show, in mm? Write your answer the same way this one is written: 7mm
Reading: 4.0mm
